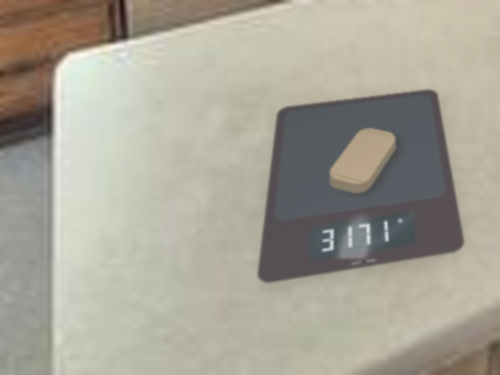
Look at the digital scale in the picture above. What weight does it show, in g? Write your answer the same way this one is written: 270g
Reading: 3171g
